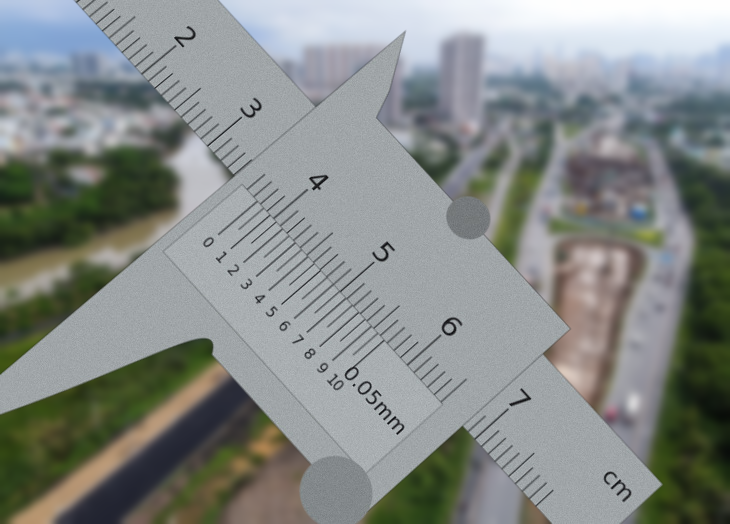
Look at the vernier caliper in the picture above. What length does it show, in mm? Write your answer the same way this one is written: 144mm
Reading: 37.6mm
